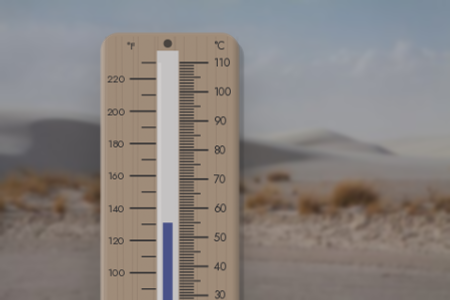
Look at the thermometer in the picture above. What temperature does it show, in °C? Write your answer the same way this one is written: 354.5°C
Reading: 55°C
